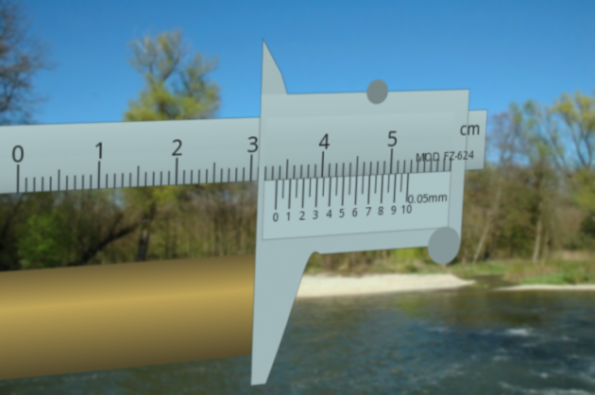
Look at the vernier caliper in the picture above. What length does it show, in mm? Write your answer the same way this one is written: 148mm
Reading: 33.6mm
